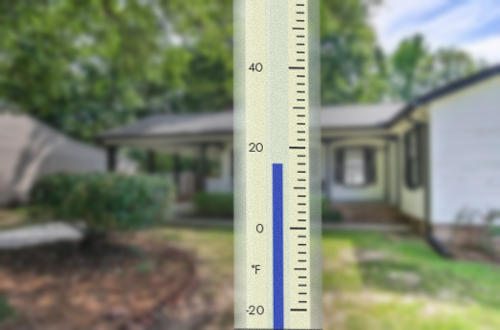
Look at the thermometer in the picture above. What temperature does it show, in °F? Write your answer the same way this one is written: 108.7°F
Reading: 16°F
